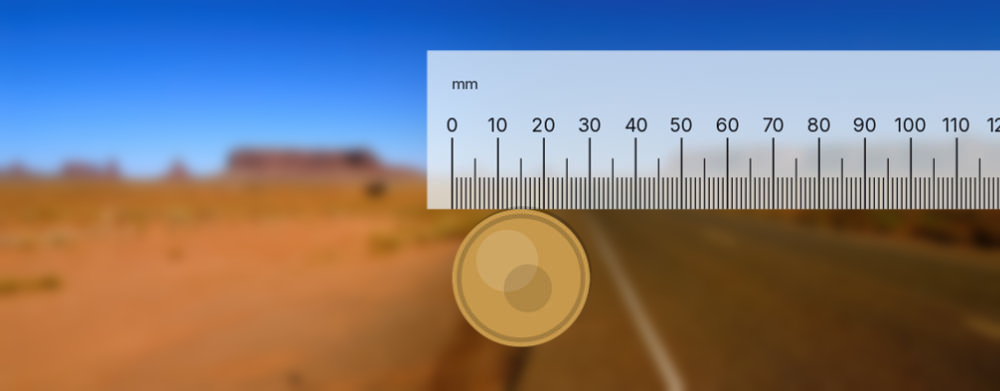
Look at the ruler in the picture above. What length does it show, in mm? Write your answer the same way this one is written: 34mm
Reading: 30mm
